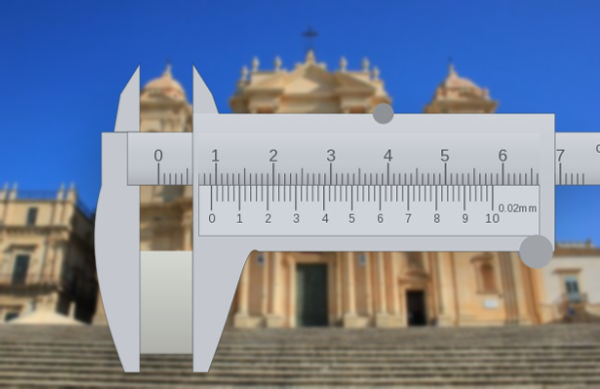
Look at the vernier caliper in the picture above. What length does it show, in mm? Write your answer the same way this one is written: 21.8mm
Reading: 9.2mm
